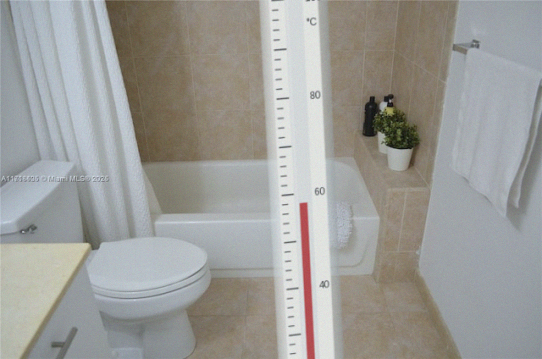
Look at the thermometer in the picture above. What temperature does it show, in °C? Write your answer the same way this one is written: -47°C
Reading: 58°C
